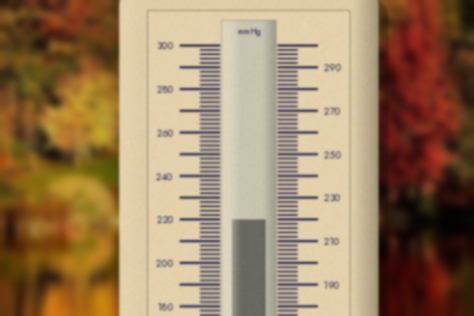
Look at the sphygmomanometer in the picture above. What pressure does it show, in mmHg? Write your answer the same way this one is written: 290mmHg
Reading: 220mmHg
